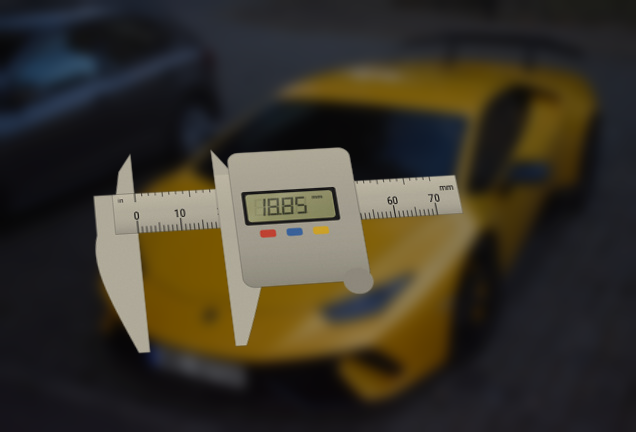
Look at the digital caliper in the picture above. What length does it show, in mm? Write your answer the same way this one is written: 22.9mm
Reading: 18.85mm
